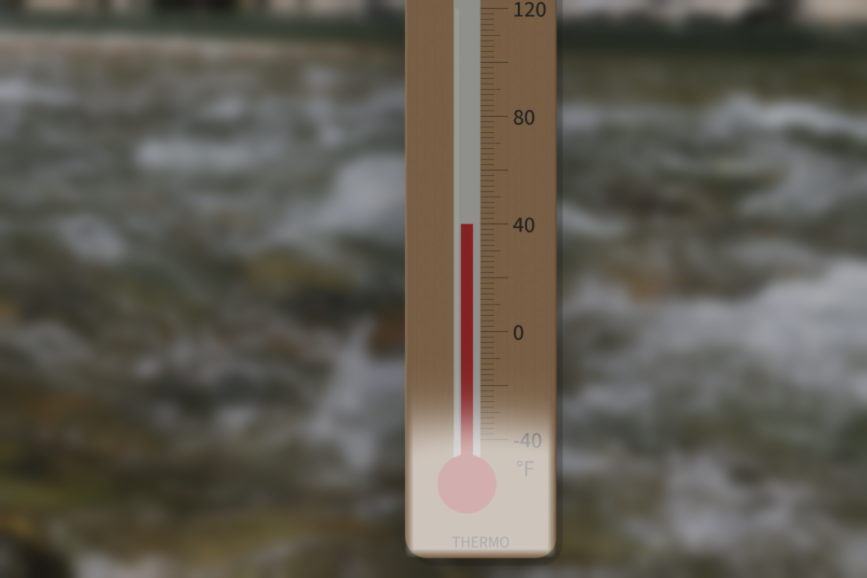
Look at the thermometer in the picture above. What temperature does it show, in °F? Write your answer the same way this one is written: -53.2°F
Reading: 40°F
